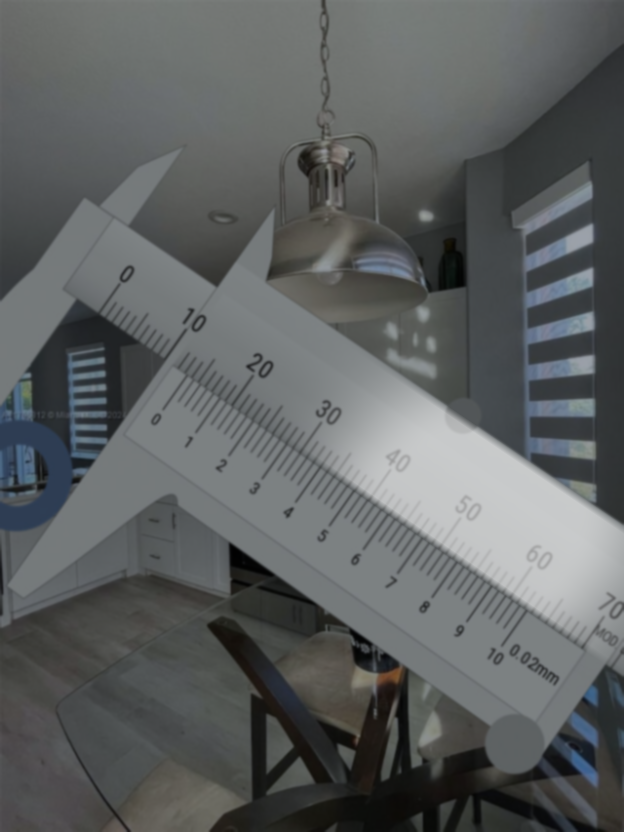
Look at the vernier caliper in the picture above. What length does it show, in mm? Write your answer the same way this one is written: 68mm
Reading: 13.4mm
